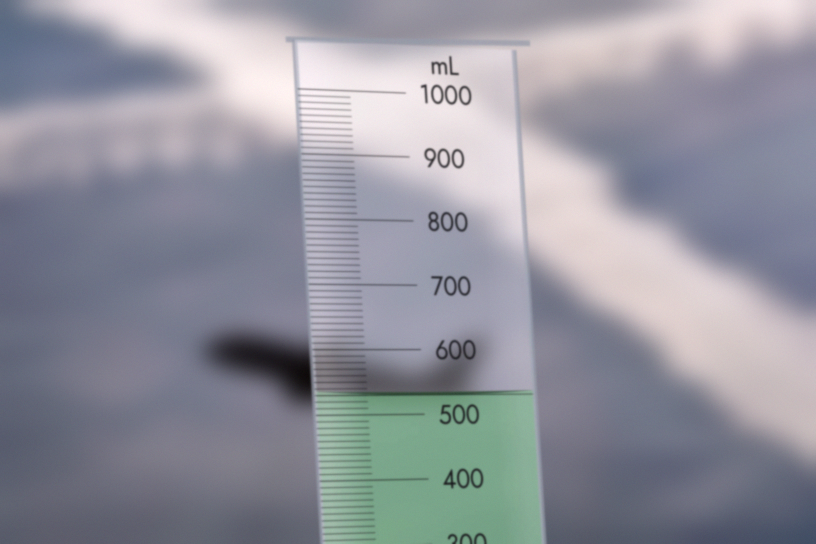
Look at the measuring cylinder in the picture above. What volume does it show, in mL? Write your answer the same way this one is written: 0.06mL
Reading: 530mL
